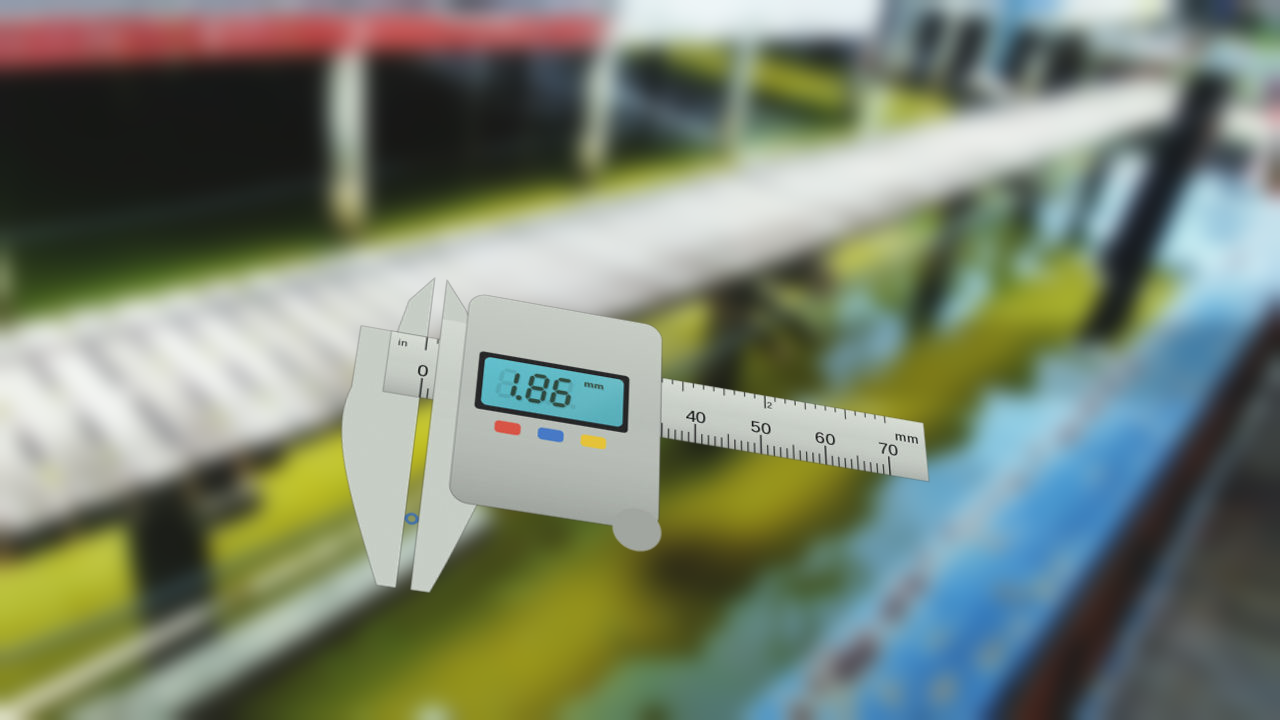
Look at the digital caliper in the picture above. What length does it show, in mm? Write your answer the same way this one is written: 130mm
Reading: 1.86mm
